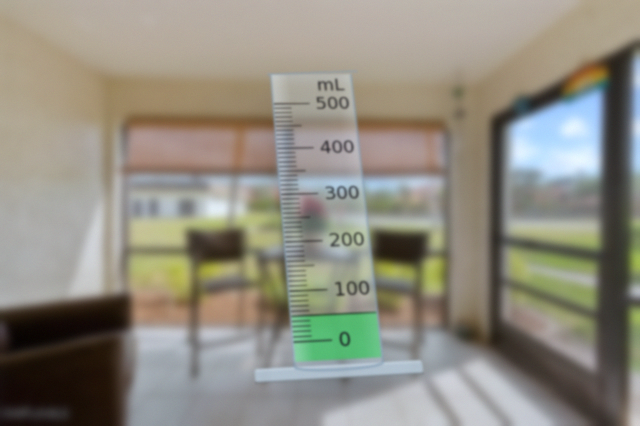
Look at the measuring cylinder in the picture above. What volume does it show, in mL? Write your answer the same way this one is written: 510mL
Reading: 50mL
